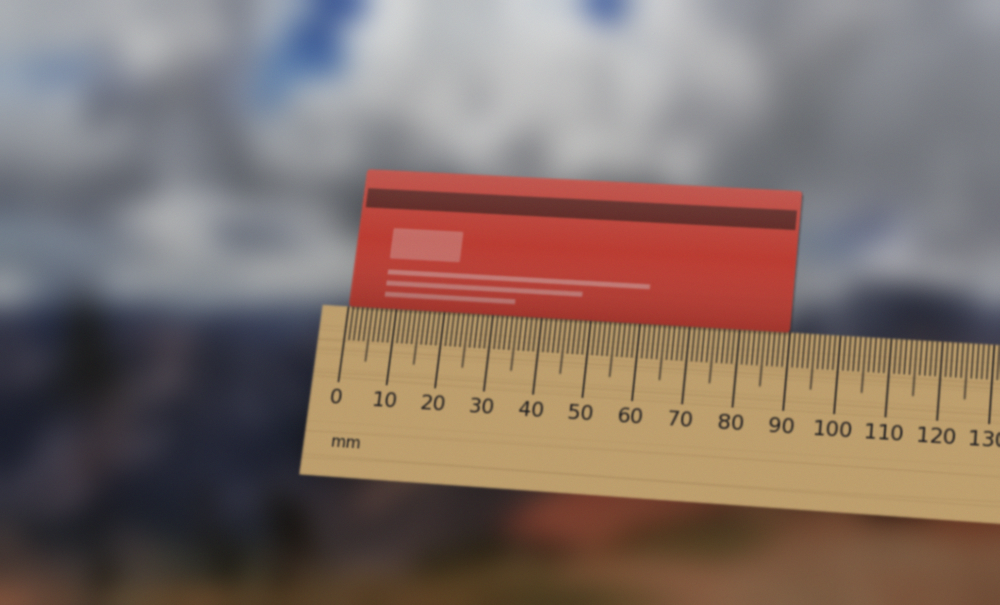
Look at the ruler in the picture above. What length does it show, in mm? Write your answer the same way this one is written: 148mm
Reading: 90mm
